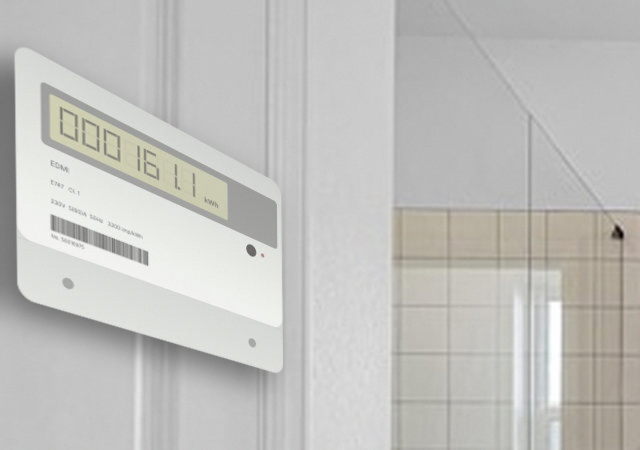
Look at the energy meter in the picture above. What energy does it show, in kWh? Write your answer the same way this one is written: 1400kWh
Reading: 161.1kWh
